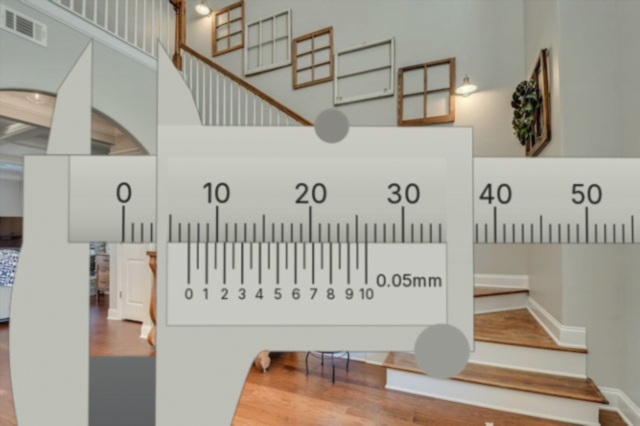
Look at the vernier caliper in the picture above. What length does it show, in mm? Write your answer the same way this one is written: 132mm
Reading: 7.0mm
